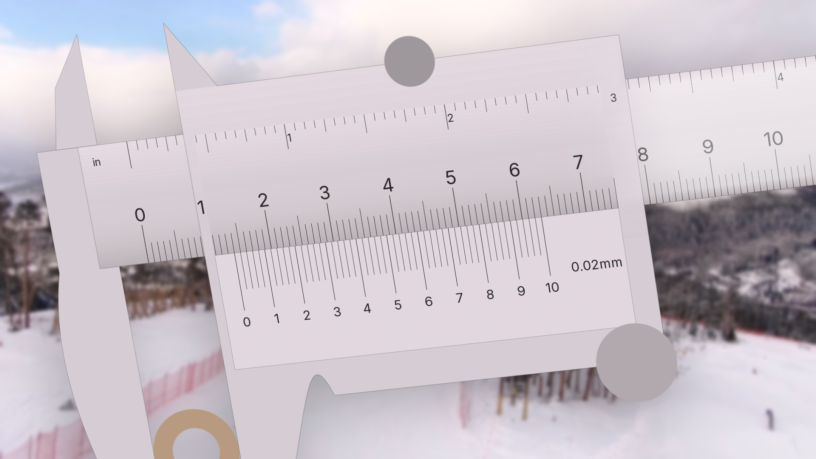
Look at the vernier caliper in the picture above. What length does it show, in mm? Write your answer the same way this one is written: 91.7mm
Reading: 14.0mm
